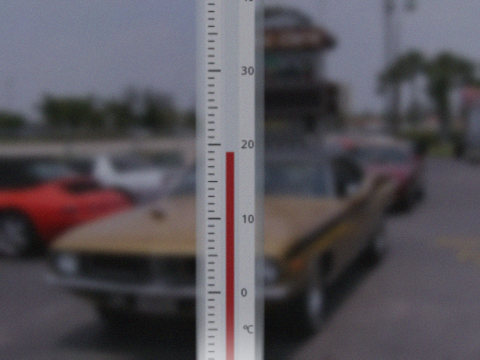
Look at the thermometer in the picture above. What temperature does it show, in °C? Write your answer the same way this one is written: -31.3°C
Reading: 19°C
